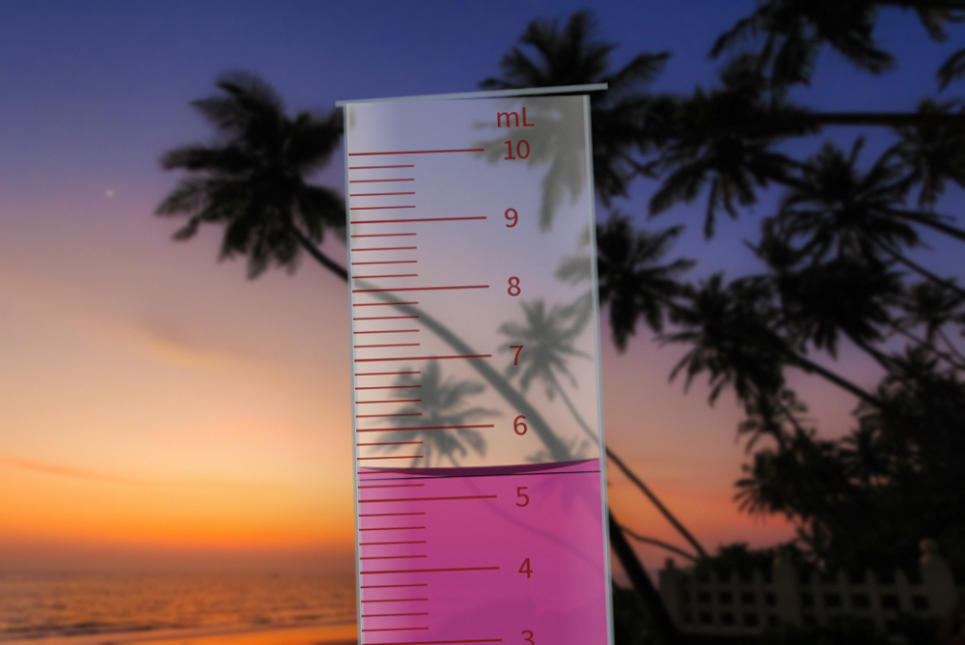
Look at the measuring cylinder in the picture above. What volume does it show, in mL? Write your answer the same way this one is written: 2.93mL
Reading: 5.3mL
